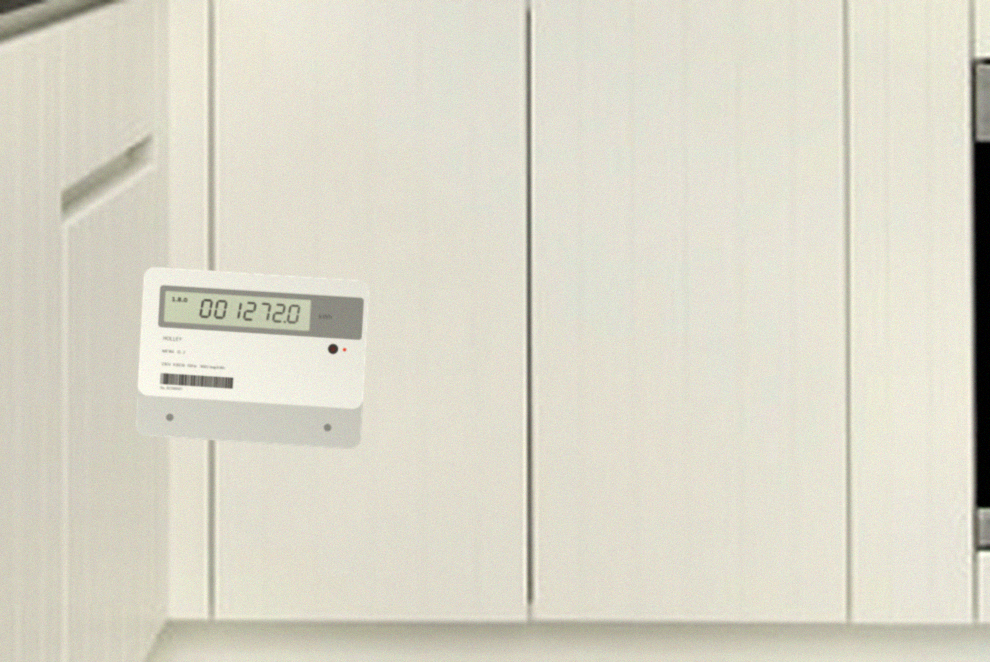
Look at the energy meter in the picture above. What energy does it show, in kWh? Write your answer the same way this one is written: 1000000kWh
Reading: 1272.0kWh
